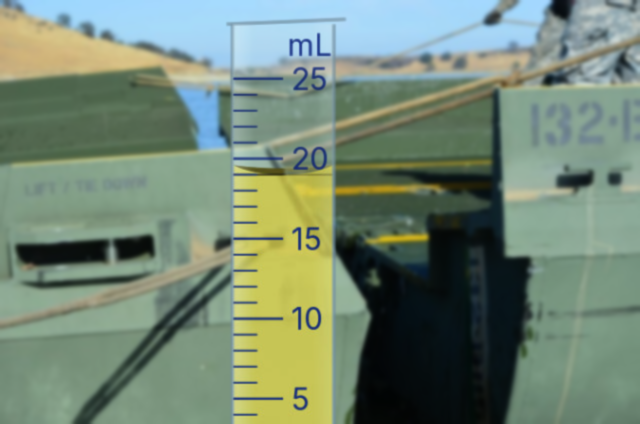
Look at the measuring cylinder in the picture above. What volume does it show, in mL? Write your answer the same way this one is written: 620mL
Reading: 19mL
